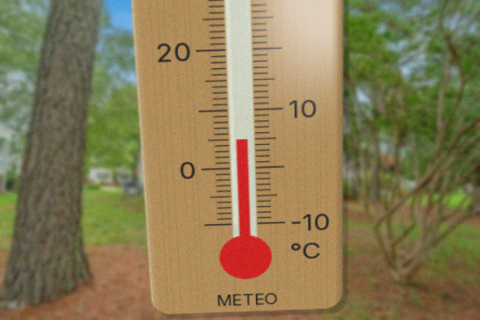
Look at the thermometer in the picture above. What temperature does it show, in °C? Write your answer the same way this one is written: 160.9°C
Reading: 5°C
